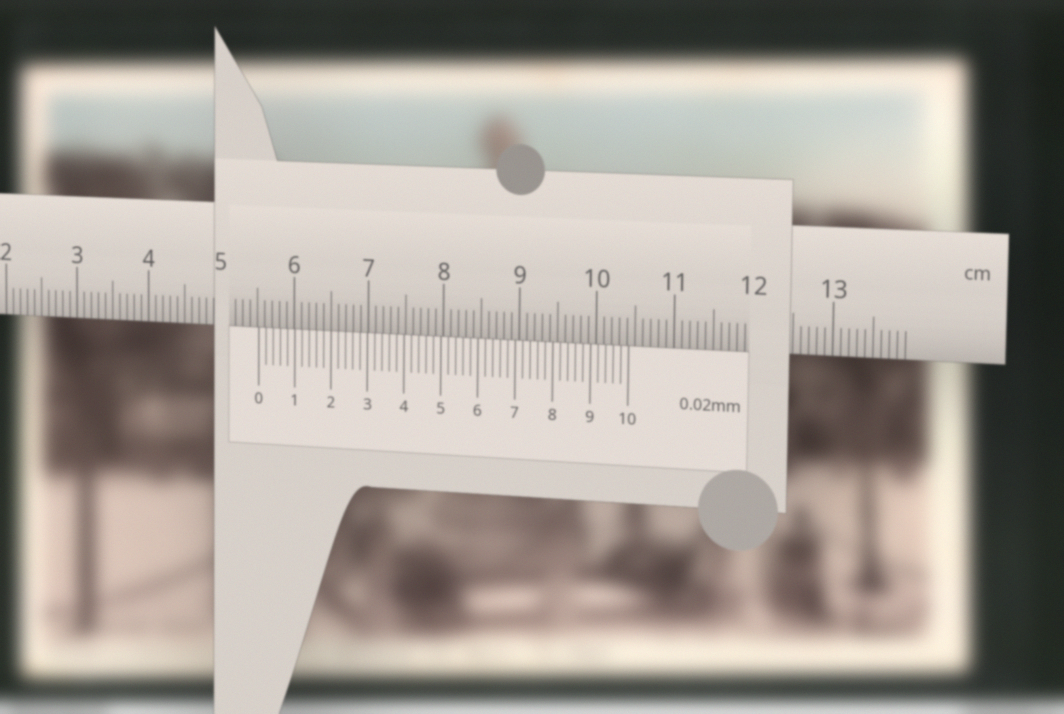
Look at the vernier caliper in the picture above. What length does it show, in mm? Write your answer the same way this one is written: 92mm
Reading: 55.2mm
